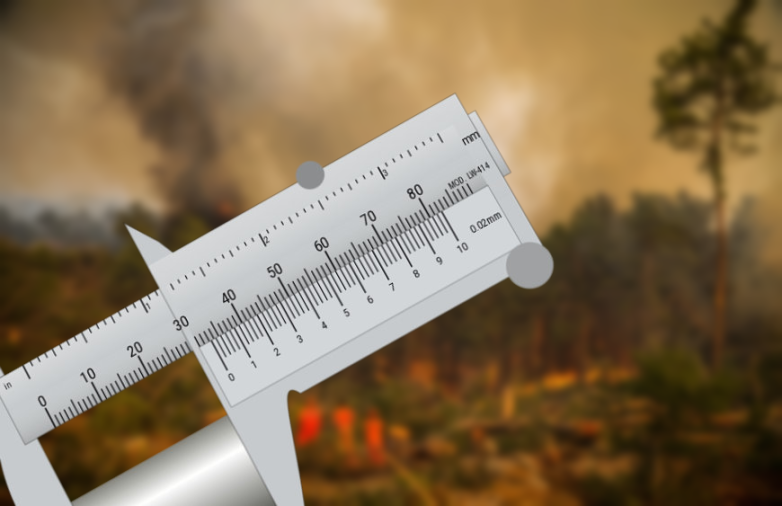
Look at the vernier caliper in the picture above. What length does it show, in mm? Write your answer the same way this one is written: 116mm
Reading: 33.4mm
